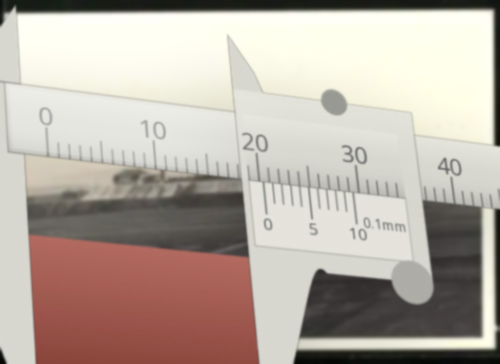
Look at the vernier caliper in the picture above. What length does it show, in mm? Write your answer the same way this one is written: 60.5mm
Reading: 20.4mm
